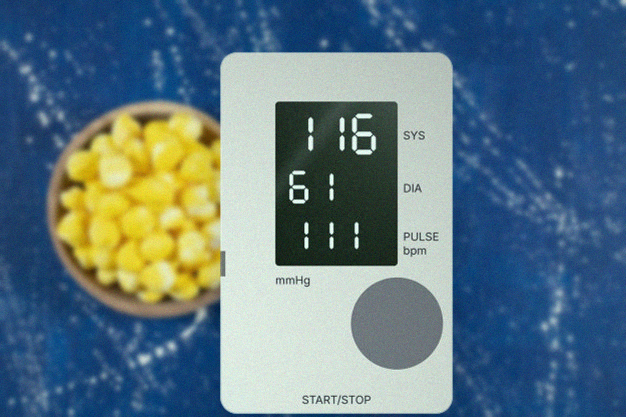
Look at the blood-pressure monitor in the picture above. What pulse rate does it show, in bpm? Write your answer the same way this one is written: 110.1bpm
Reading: 111bpm
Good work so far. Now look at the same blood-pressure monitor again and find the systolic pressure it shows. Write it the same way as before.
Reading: 116mmHg
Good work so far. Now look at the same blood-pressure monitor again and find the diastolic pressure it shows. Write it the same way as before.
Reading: 61mmHg
